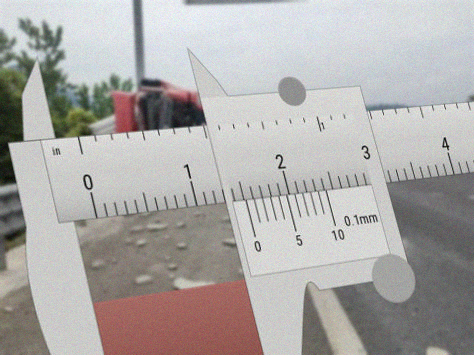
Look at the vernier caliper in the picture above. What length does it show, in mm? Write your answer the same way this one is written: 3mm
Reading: 15.2mm
